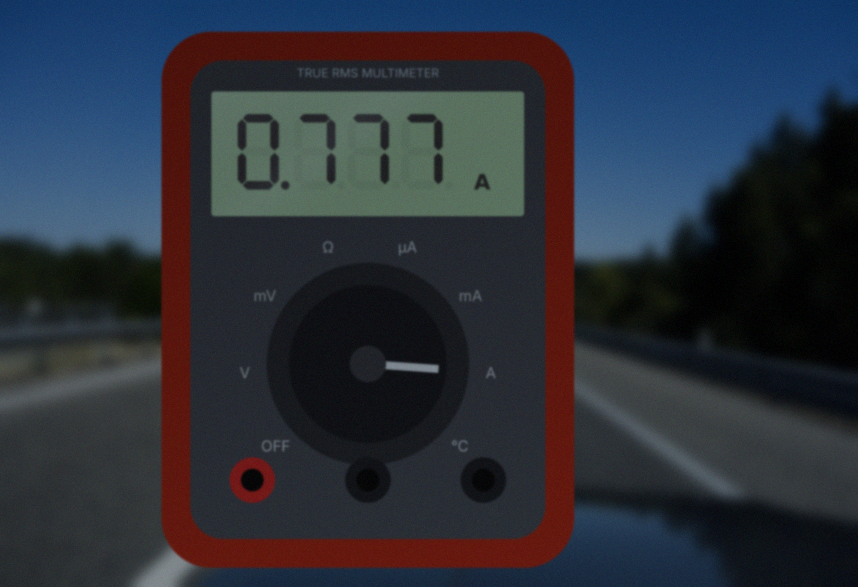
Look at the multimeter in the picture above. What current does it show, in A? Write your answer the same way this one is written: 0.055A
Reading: 0.777A
